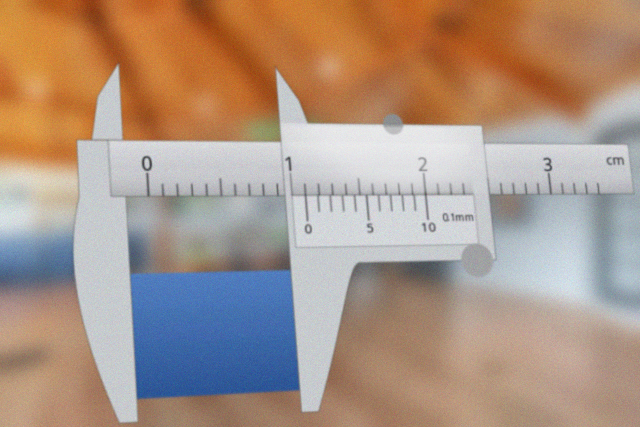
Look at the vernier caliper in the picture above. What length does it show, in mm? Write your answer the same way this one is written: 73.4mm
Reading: 11.0mm
